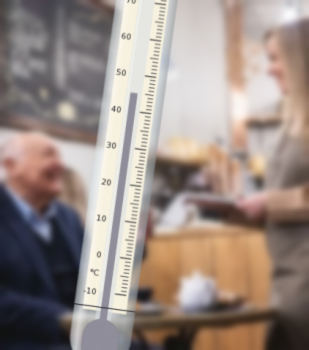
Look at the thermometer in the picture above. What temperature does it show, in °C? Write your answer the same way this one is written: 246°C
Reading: 45°C
